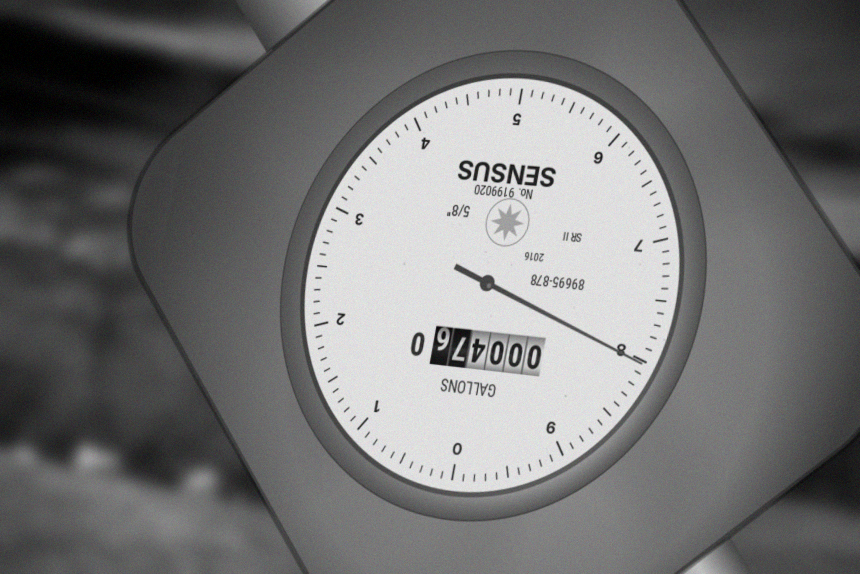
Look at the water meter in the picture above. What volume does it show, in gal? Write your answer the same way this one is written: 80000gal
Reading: 4758.0gal
